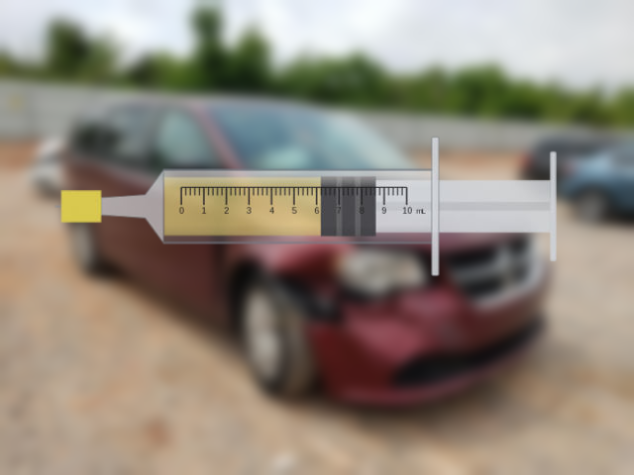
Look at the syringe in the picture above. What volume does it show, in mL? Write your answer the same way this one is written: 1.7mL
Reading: 6.2mL
